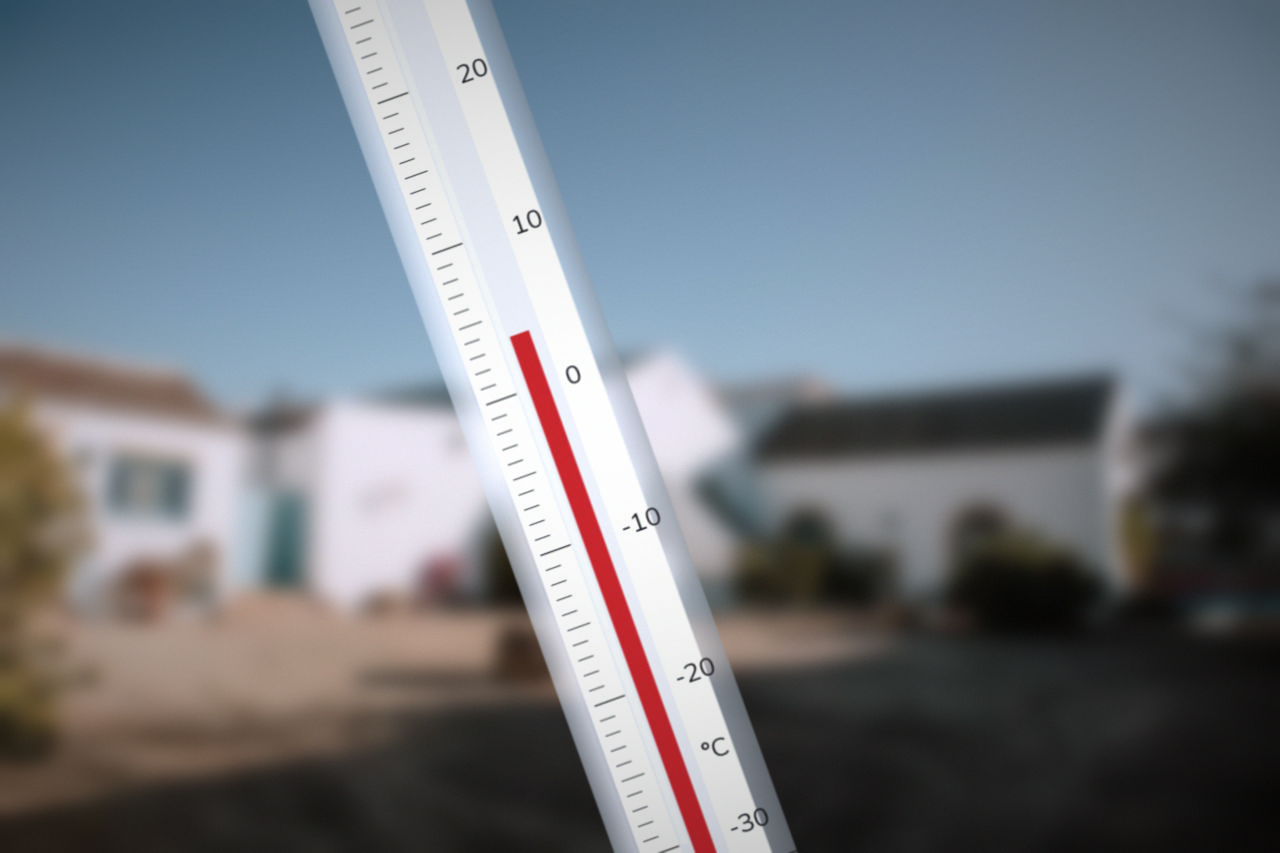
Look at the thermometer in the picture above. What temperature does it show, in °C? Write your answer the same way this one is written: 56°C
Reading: 3.5°C
